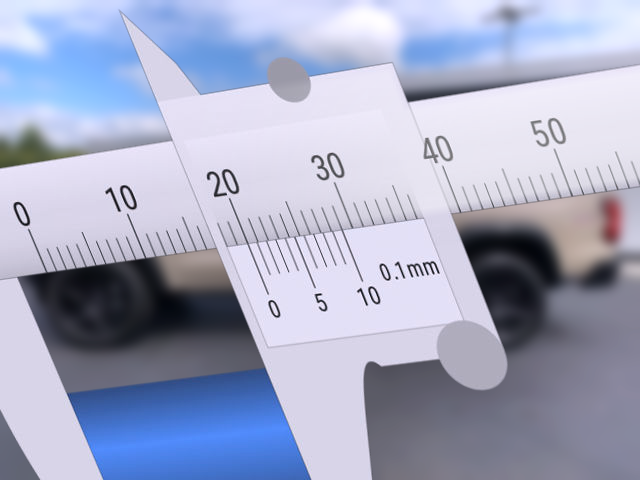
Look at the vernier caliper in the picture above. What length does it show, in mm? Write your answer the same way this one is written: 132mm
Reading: 20.0mm
